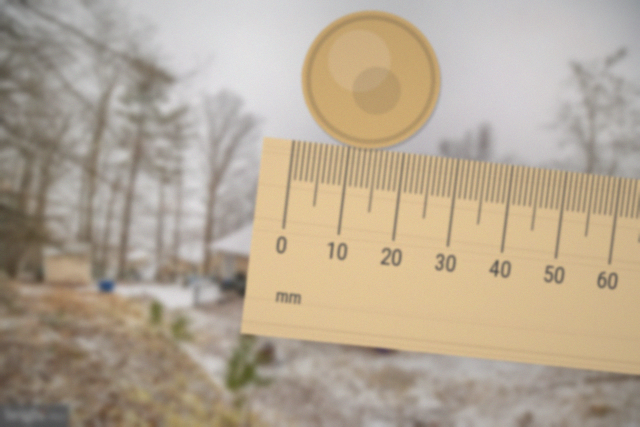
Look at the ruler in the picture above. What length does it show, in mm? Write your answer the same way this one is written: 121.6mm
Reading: 25mm
